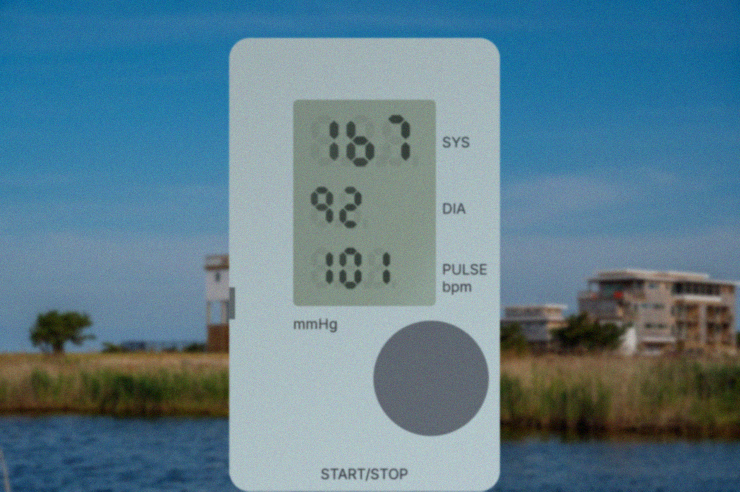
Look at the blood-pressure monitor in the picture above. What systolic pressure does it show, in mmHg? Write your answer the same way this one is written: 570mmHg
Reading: 167mmHg
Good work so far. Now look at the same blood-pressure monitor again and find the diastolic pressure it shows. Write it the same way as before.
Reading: 92mmHg
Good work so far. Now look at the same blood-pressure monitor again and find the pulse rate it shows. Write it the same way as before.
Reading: 101bpm
